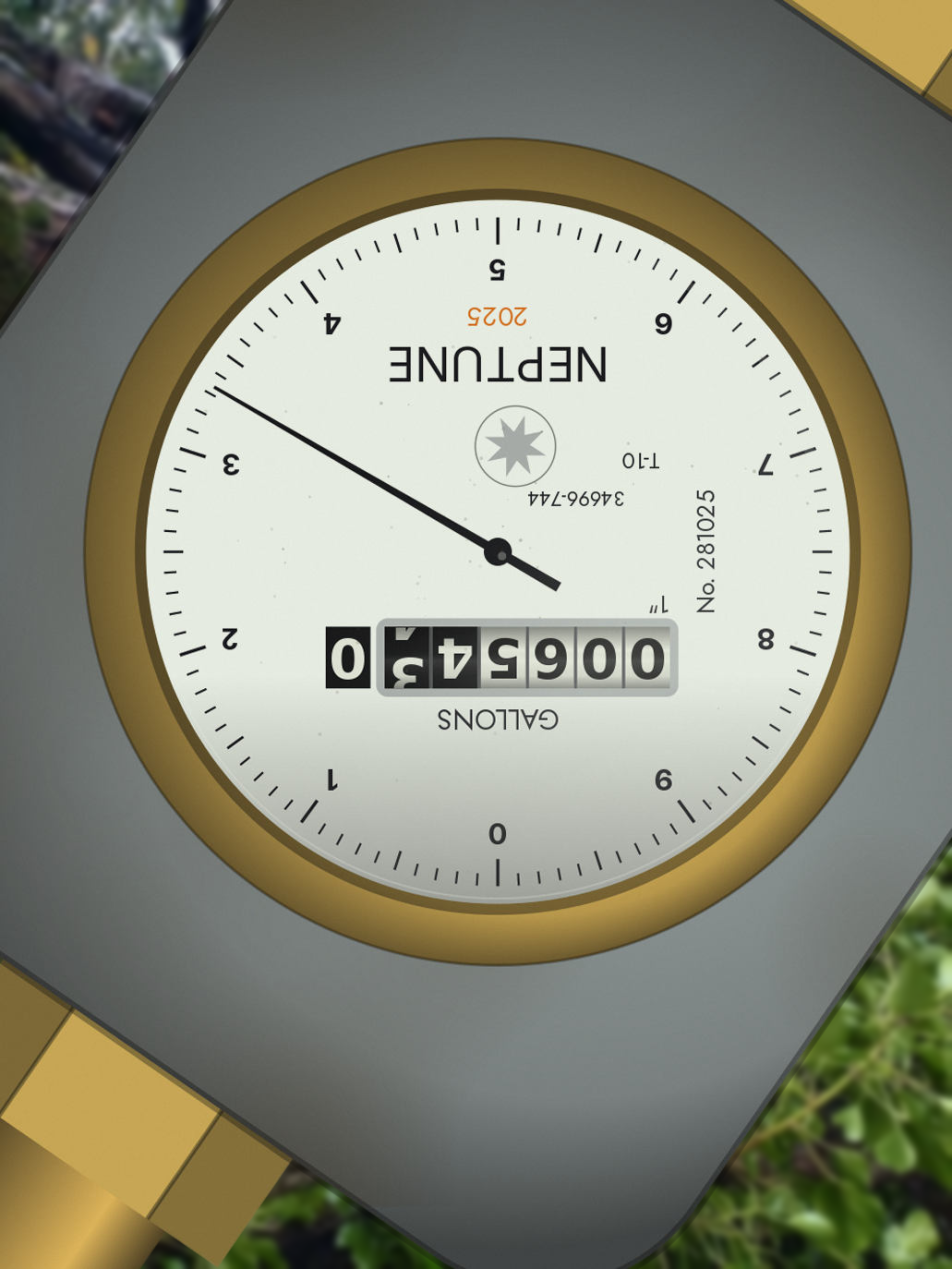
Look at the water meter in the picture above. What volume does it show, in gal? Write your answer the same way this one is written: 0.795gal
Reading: 65433.3gal
